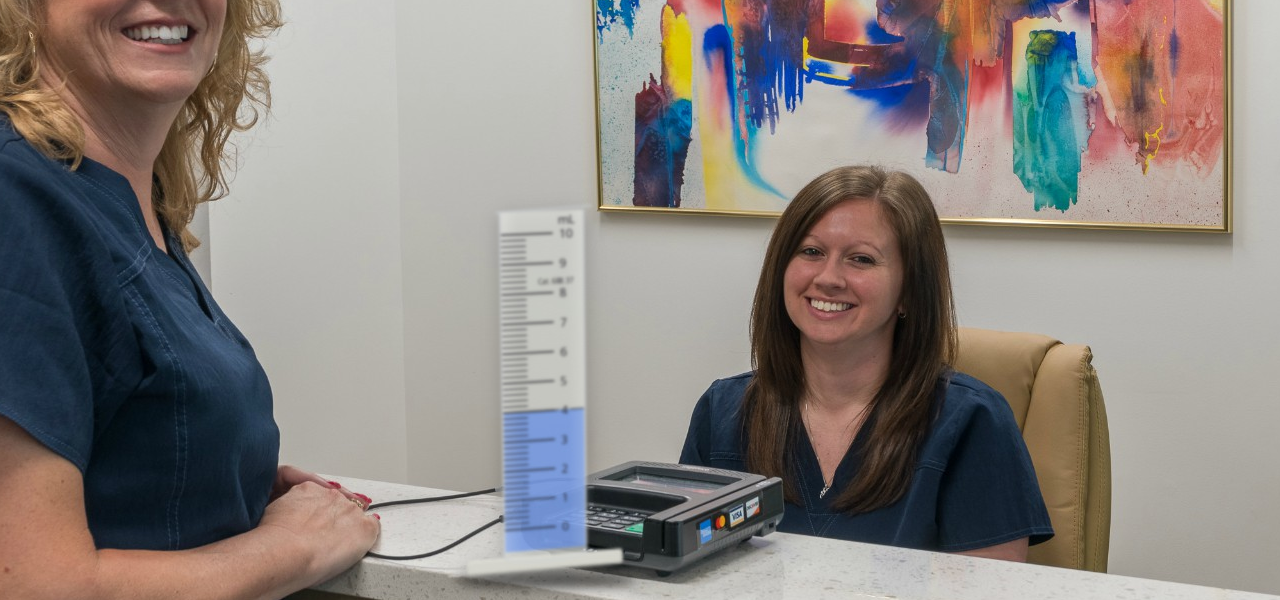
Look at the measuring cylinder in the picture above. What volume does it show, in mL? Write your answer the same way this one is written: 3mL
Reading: 4mL
